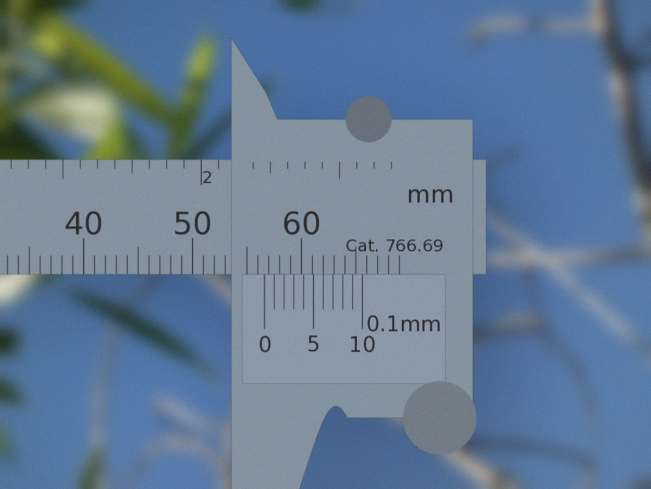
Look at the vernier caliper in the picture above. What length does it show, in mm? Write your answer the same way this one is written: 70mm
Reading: 56.6mm
